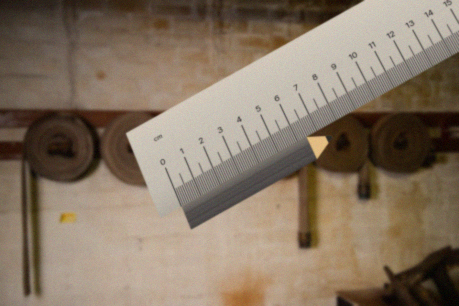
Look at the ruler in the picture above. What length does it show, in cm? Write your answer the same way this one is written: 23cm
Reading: 7.5cm
